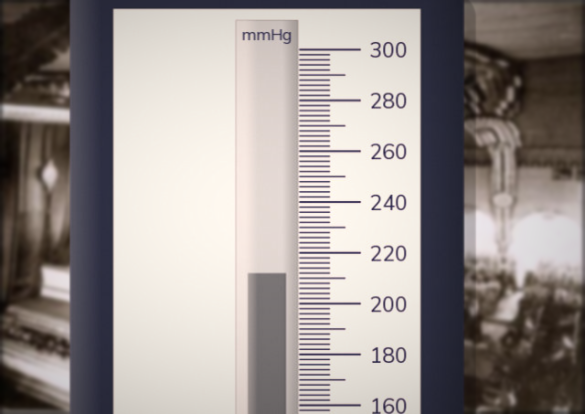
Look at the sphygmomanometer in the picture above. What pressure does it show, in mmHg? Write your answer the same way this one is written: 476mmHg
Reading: 212mmHg
